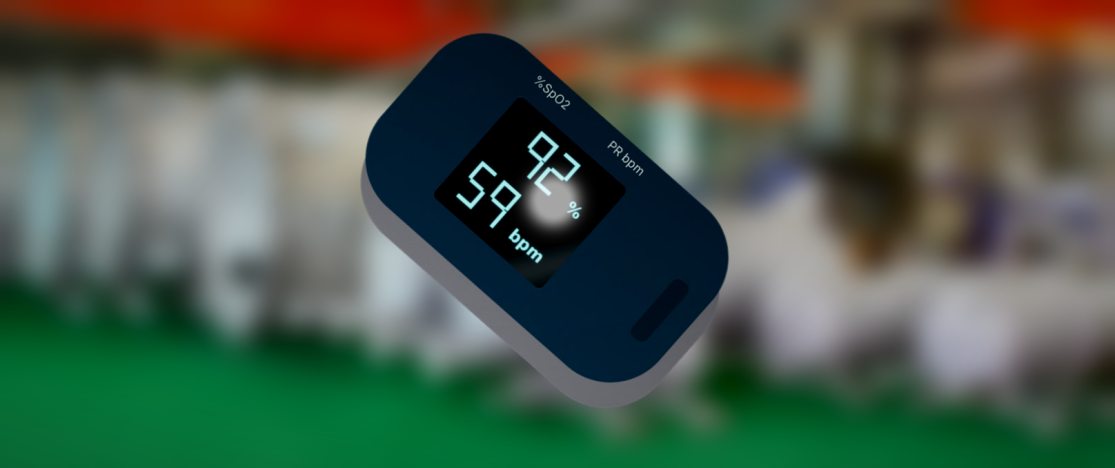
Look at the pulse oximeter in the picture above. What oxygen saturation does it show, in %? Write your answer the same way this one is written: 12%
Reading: 92%
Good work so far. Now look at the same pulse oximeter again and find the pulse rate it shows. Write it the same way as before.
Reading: 59bpm
